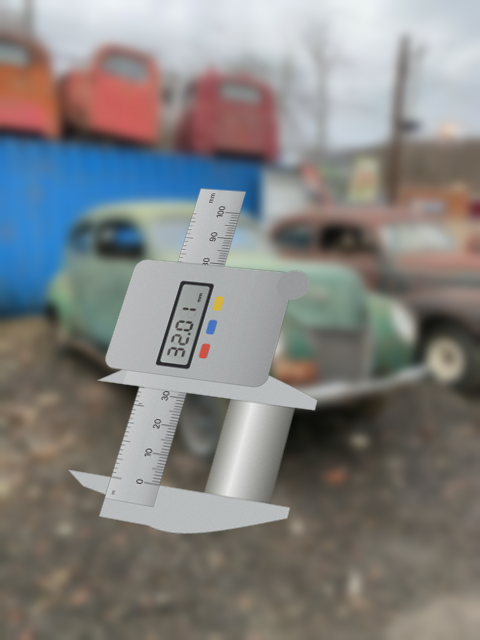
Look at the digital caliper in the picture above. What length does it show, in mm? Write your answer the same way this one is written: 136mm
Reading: 32.01mm
